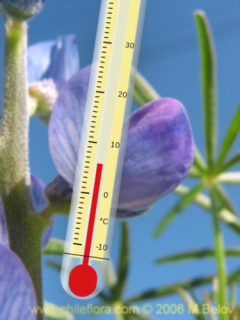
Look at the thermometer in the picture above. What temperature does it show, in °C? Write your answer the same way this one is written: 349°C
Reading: 6°C
